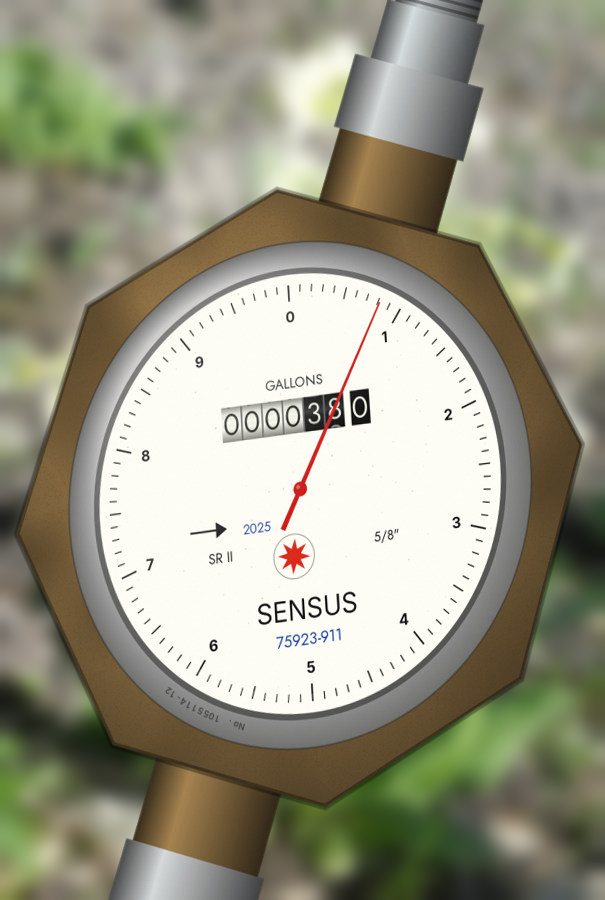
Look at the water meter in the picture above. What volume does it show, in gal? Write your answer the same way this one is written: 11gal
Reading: 380.8gal
